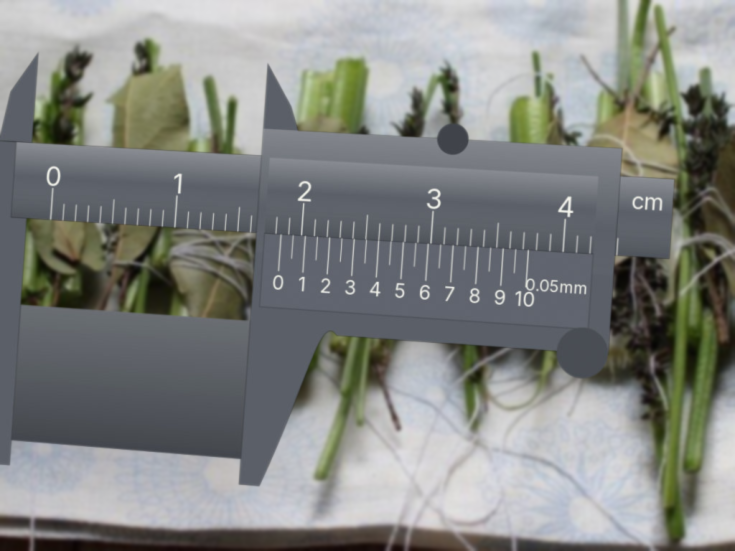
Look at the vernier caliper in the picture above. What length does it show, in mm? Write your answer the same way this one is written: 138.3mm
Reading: 18.4mm
